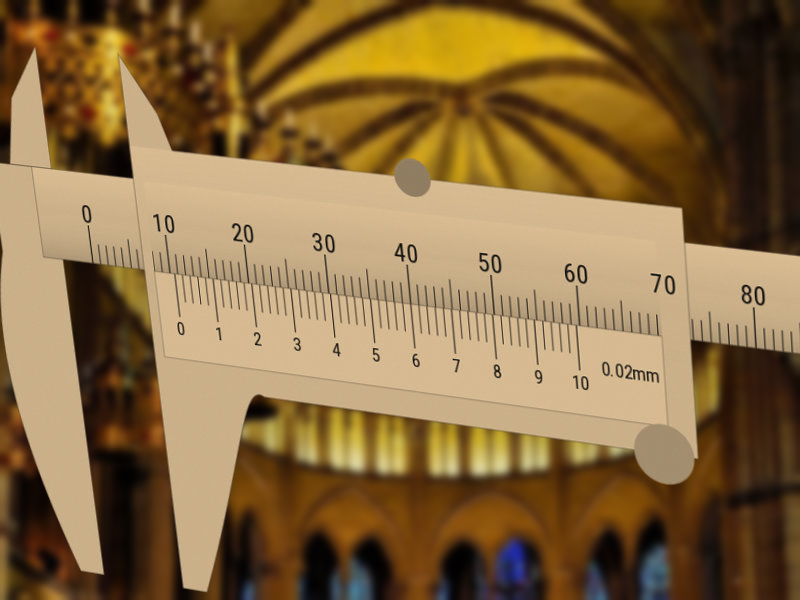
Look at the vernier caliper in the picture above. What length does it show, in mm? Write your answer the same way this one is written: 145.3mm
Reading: 10.6mm
